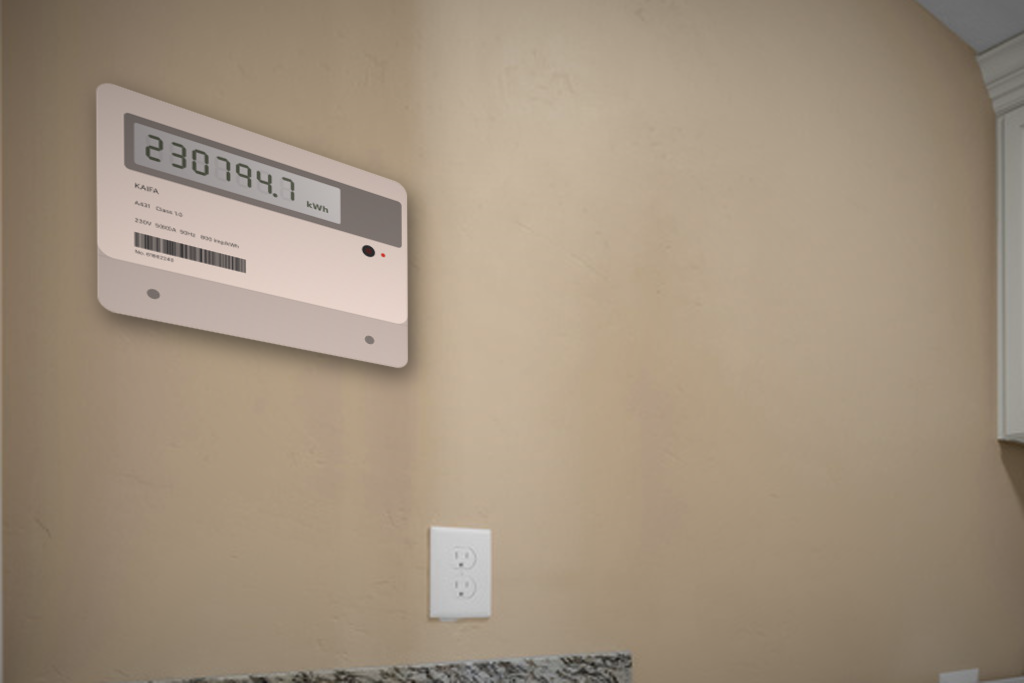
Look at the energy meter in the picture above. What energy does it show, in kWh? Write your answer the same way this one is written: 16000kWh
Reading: 230794.7kWh
